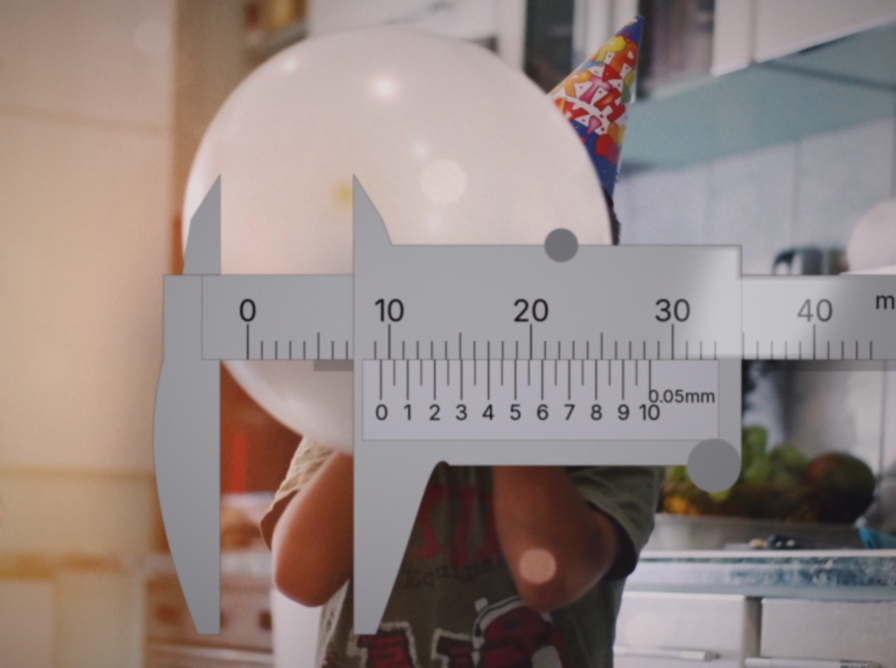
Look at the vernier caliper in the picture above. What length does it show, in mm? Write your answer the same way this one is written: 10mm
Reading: 9.4mm
